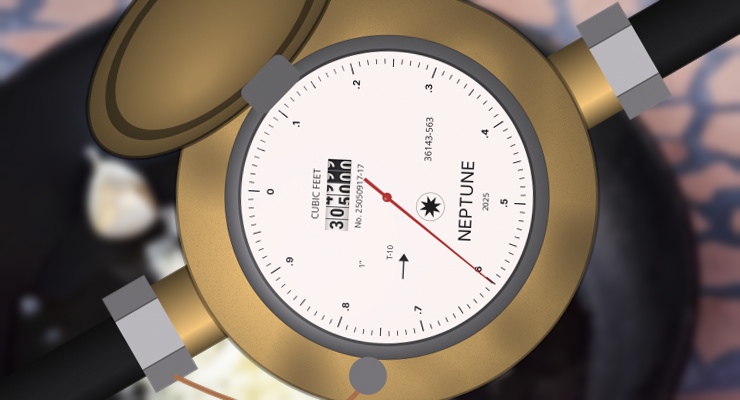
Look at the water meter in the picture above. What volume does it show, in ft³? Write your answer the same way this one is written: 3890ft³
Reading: 304999.60ft³
